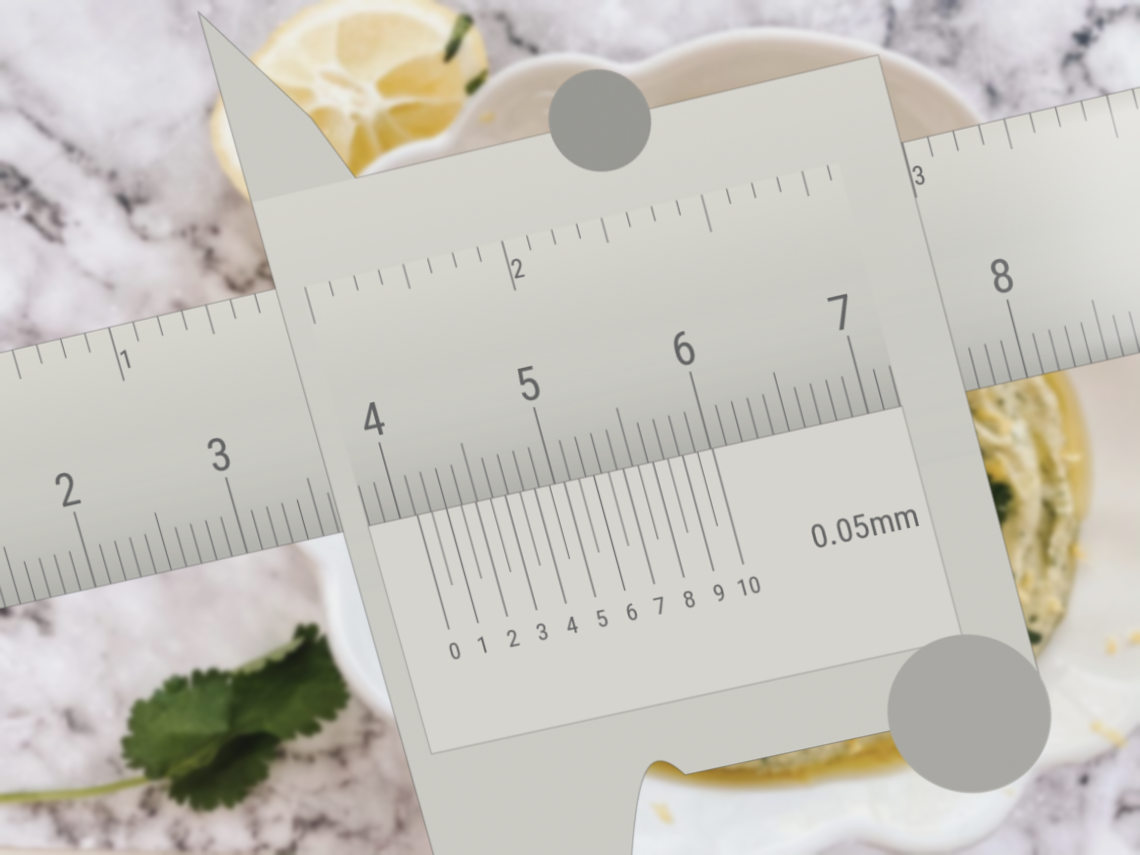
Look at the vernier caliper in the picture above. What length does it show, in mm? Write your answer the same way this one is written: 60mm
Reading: 41.1mm
